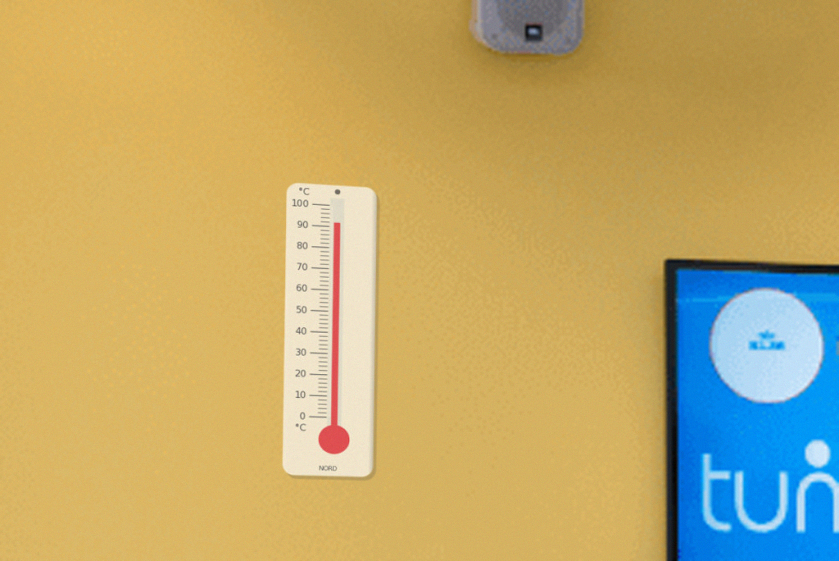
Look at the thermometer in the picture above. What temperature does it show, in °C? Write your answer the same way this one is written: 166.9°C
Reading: 92°C
